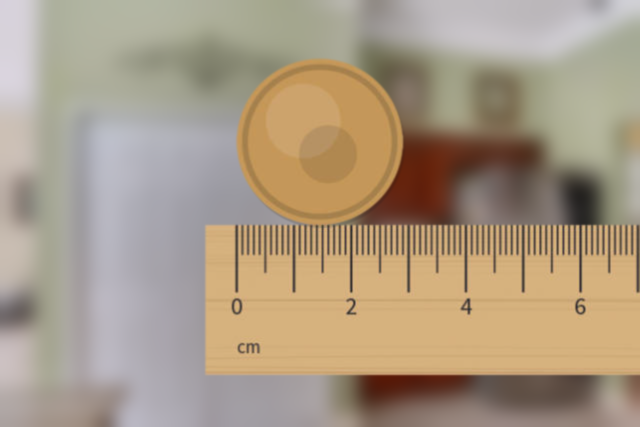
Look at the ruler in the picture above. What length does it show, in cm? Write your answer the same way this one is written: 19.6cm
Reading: 2.9cm
